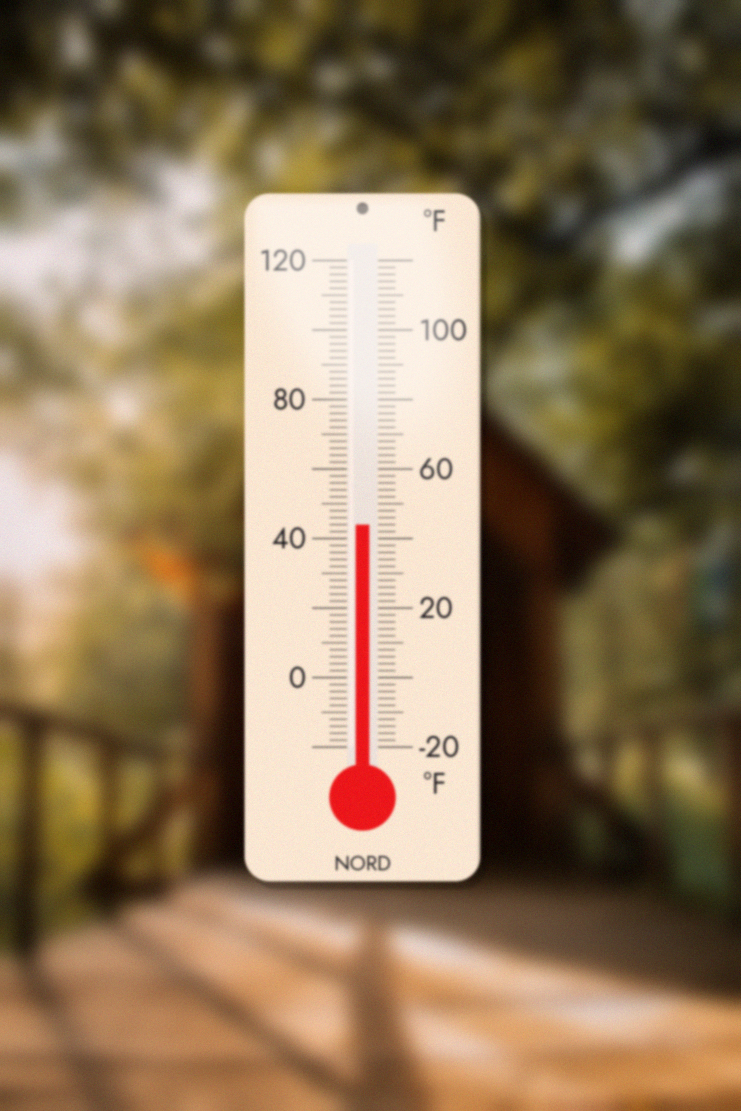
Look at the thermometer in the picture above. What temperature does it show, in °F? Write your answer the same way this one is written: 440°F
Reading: 44°F
